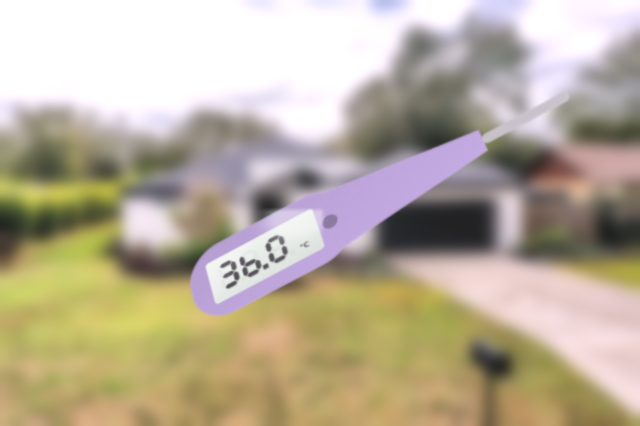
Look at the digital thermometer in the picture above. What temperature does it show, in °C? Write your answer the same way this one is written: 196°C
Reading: 36.0°C
